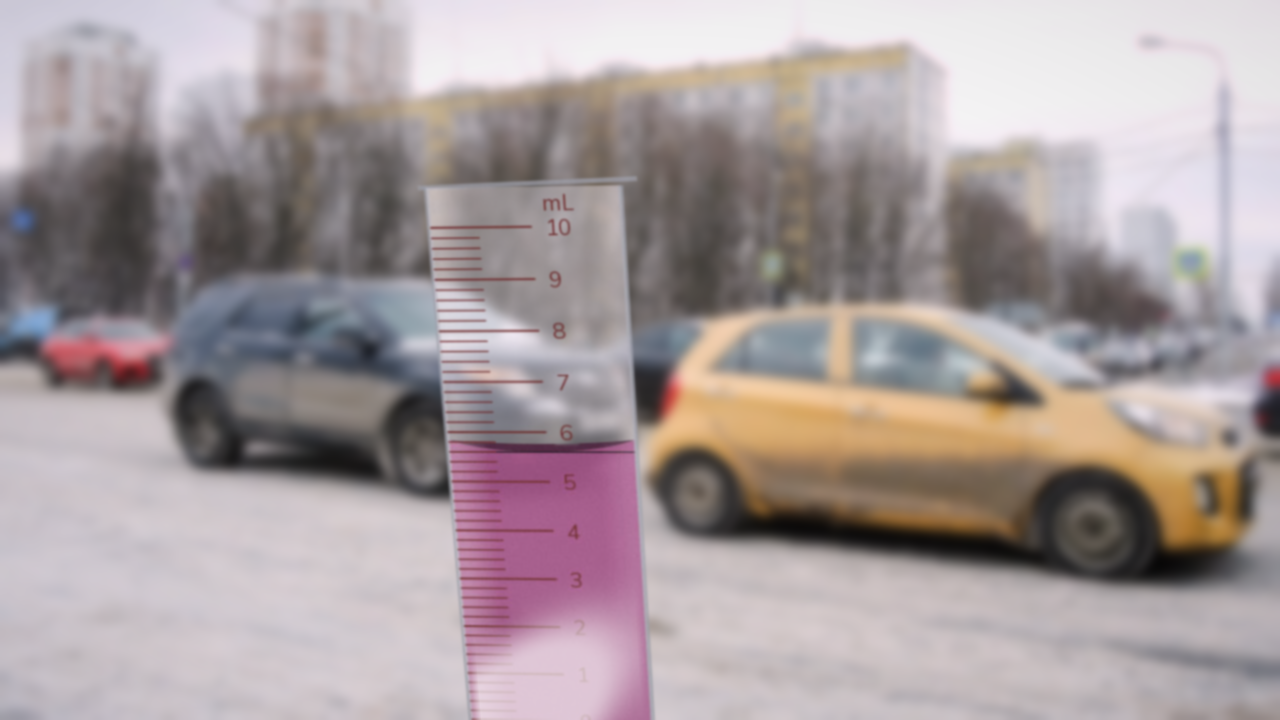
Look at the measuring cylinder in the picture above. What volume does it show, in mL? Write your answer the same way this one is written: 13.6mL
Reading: 5.6mL
